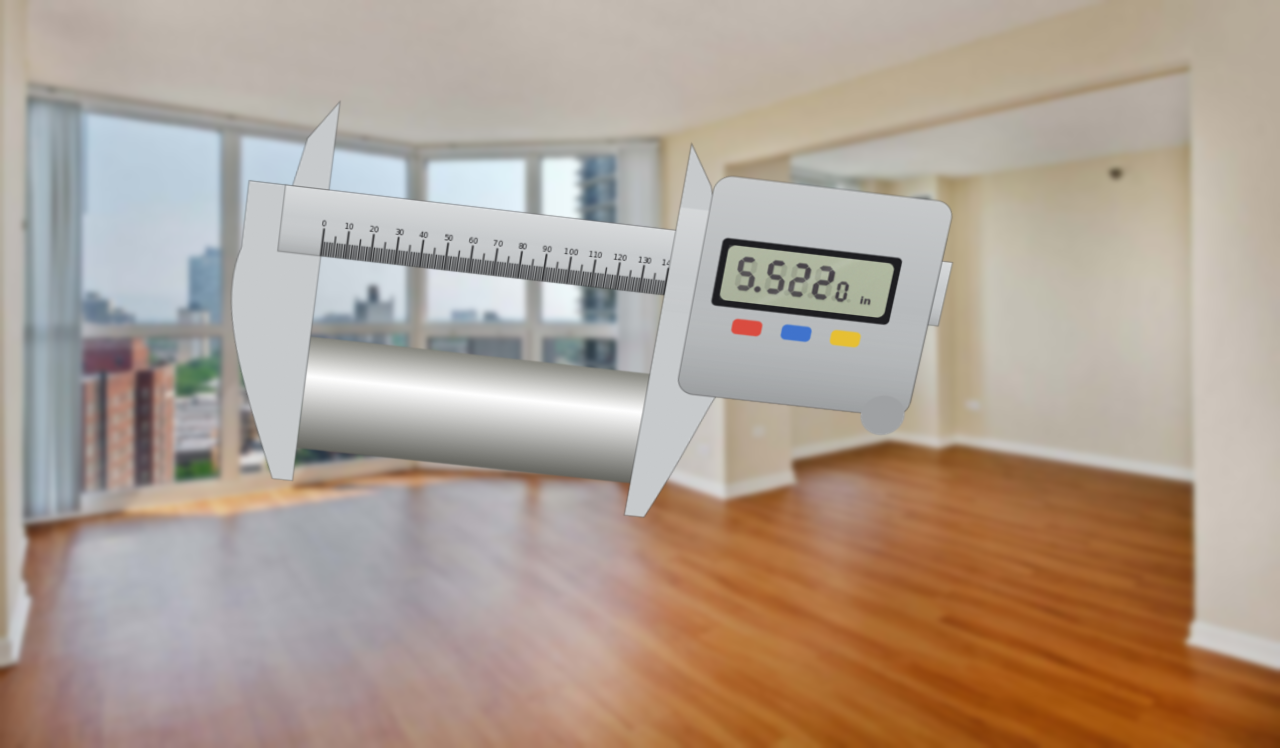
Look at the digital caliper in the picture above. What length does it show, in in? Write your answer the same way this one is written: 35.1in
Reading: 5.5220in
